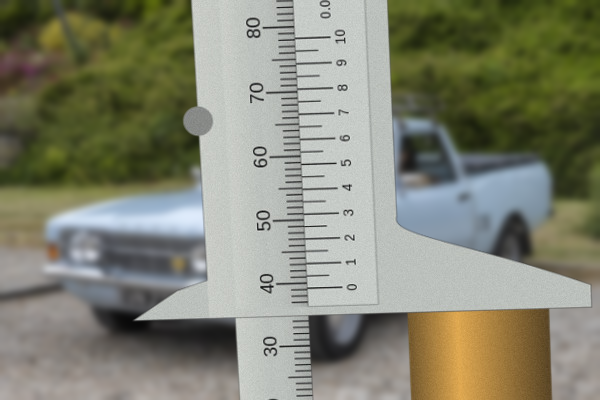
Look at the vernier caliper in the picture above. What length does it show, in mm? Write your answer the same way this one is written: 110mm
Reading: 39.2mm
